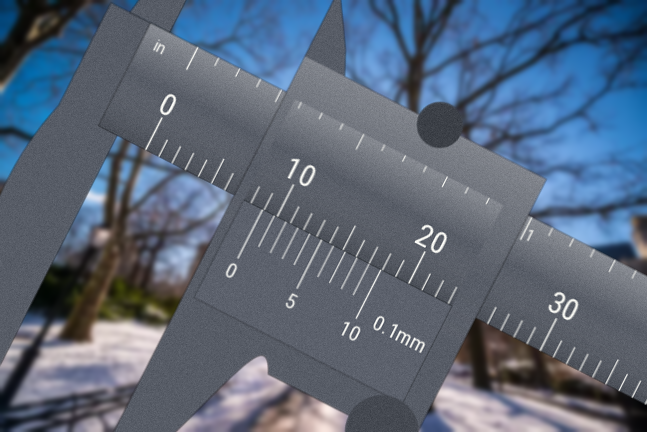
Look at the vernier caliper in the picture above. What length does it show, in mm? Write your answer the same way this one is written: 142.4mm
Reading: 8.9mm
